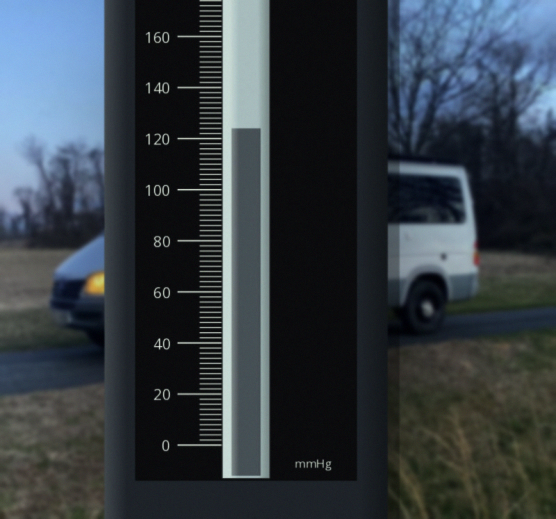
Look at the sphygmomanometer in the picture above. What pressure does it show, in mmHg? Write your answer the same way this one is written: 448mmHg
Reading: 124mmHg
